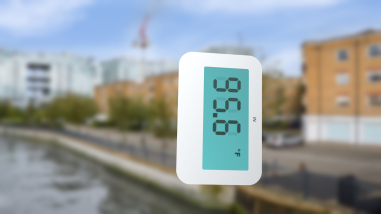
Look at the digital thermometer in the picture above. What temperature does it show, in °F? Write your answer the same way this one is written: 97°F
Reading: 95.6°F
